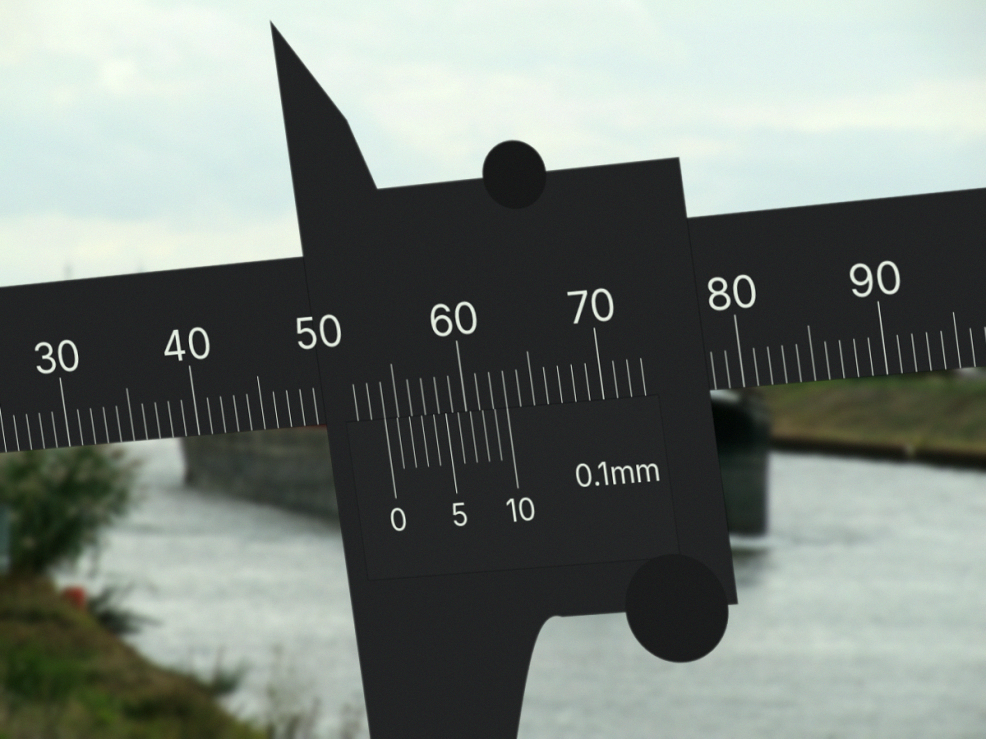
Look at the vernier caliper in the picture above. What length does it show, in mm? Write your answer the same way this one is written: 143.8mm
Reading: 54.0mm
